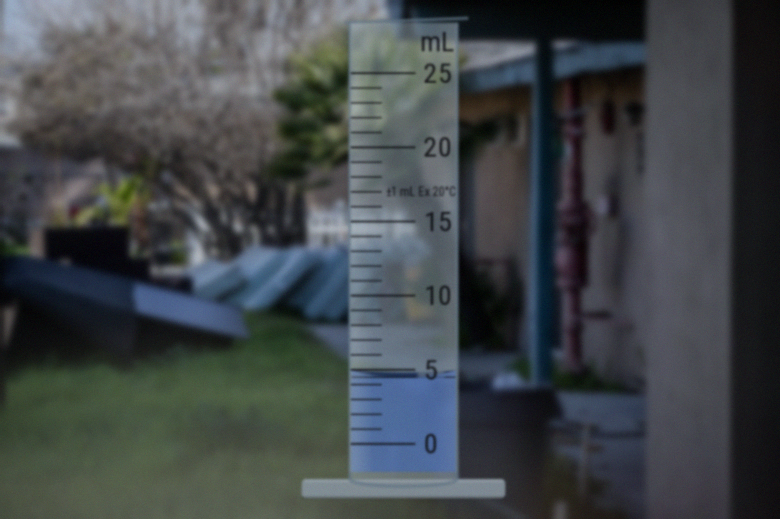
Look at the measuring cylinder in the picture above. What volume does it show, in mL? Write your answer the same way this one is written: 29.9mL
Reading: 4.5mL
